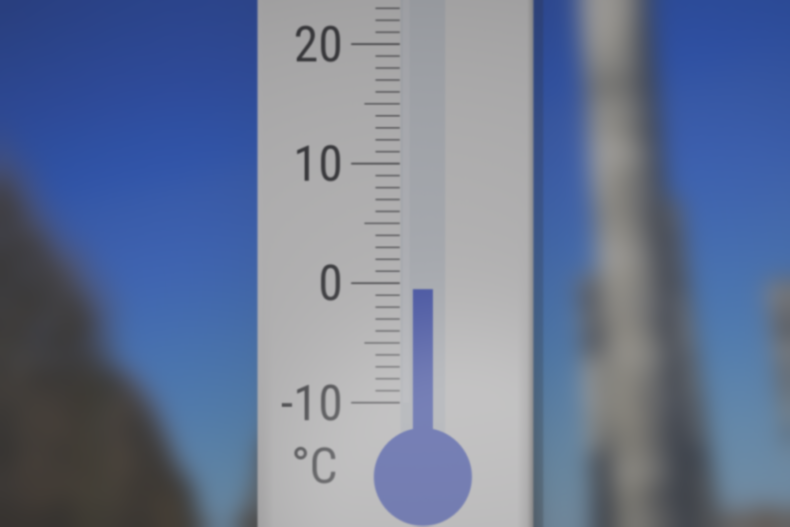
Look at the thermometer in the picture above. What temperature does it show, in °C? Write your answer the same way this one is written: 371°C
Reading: -0.5°C
